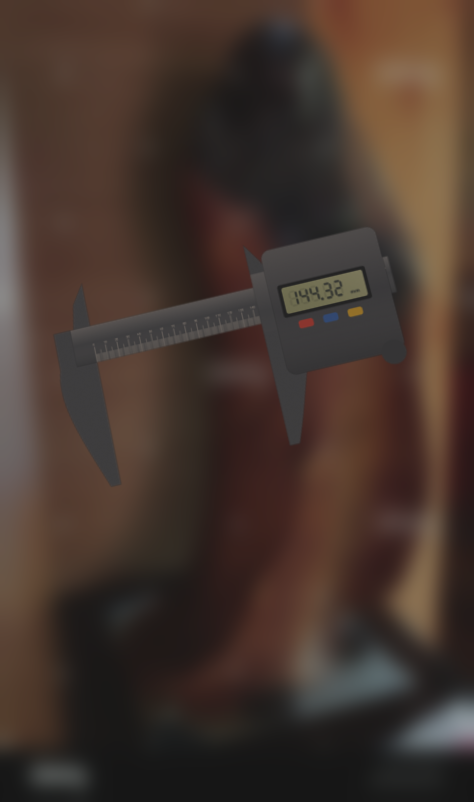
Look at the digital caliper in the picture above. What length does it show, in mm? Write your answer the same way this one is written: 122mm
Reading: 144.32mm
